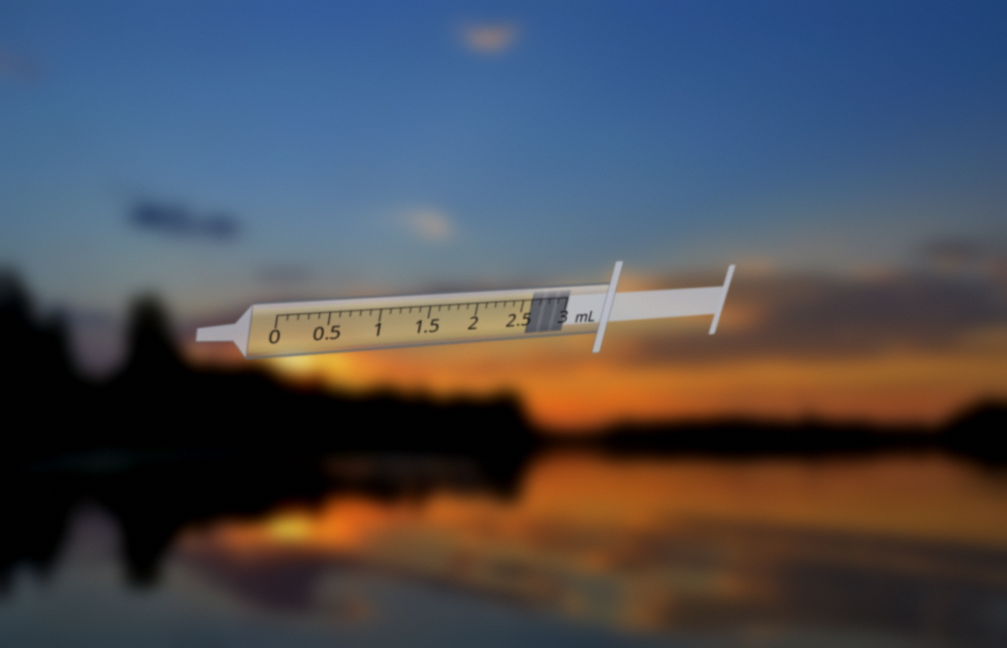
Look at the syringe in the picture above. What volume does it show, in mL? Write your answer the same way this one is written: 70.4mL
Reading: 2.6mL
